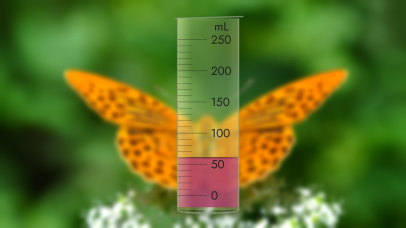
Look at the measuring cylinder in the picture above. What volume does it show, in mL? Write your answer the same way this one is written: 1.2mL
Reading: 60mL
